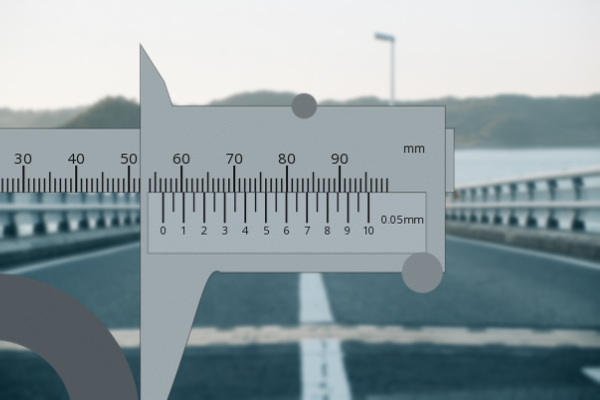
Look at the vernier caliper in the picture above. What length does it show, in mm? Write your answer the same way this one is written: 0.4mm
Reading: 56.5mm
